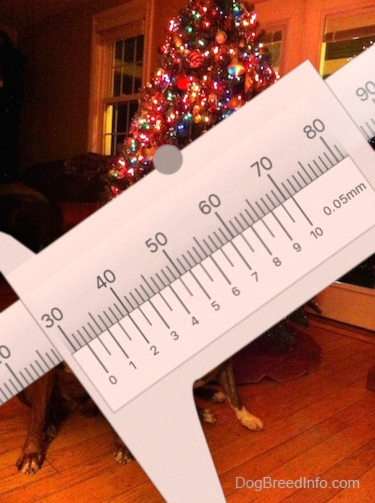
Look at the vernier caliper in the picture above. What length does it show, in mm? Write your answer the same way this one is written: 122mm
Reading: 32.0mm
